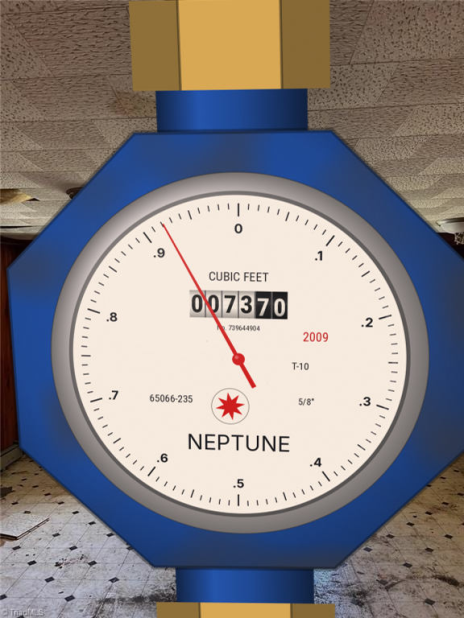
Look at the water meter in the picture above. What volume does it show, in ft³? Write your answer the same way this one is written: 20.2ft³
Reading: 7369.92ft³
